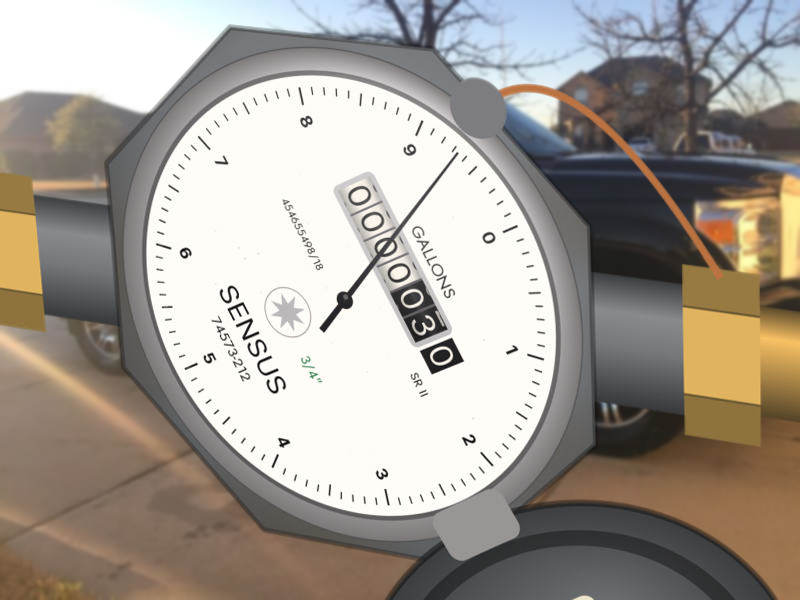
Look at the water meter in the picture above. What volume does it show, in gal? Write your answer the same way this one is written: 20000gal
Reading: 29.3gal
